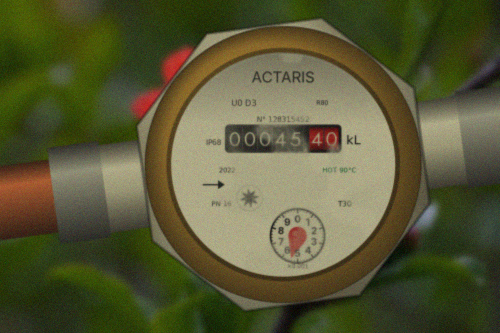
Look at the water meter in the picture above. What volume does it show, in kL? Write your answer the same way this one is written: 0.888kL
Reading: 45.405kL
